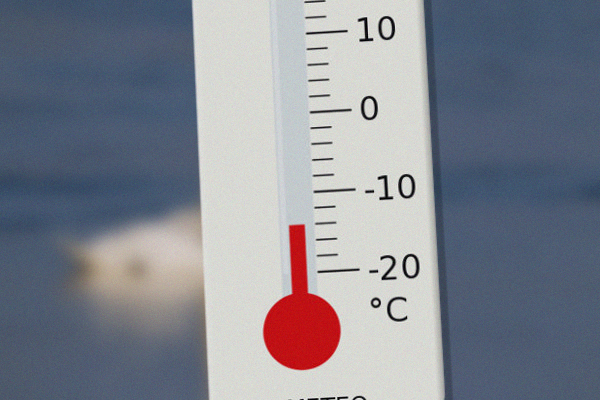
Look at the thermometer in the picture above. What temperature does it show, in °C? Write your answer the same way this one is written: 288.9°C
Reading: -14°C
